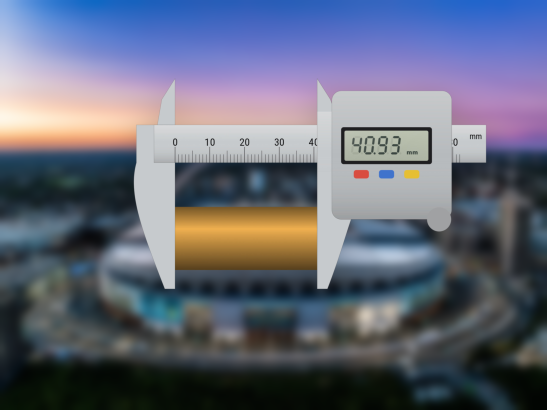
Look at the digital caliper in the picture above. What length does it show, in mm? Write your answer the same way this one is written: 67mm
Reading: 40.93mm
